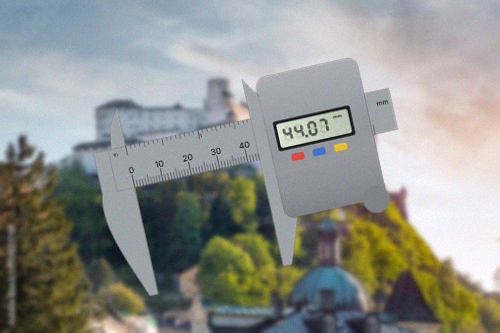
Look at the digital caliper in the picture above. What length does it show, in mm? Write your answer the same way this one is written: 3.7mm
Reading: 44.07mm
